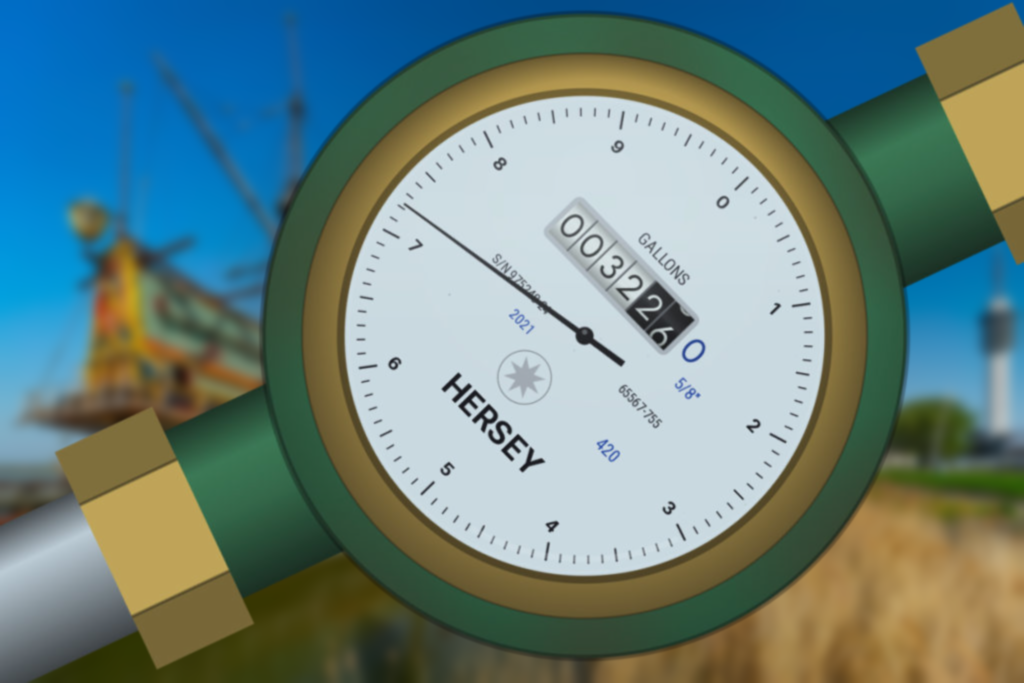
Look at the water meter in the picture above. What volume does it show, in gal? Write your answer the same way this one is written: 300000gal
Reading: 32257.2gal
